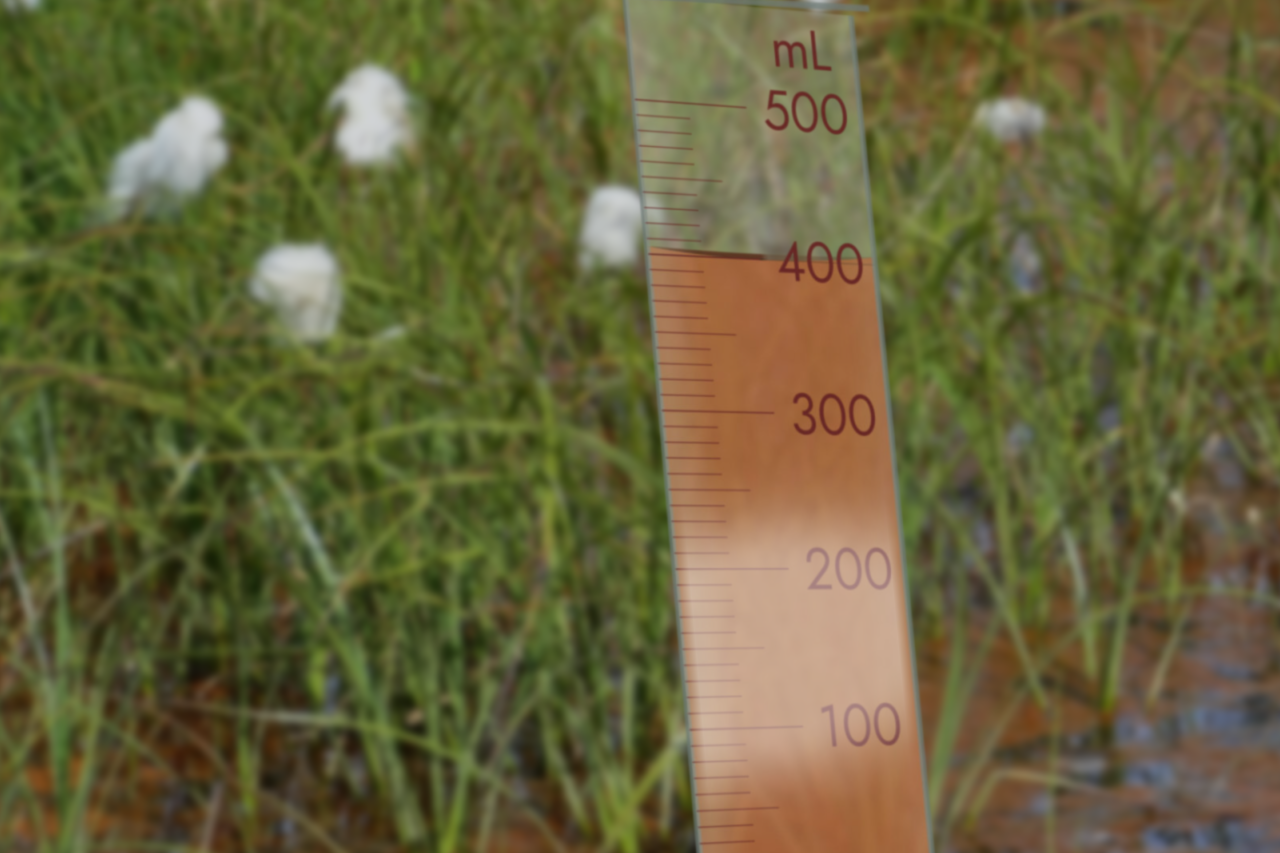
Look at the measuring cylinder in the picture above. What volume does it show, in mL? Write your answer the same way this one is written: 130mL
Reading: 400mL
